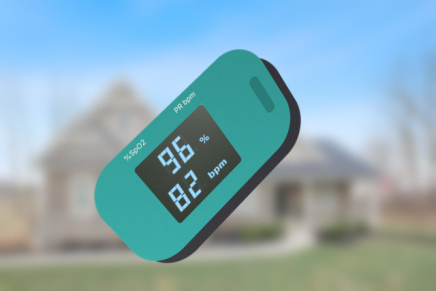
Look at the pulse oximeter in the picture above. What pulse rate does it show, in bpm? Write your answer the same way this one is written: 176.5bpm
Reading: 82bpm
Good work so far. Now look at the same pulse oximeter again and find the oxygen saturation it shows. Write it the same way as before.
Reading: 96%
